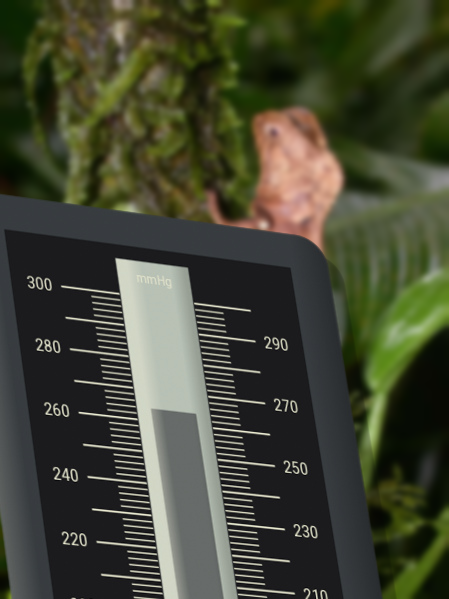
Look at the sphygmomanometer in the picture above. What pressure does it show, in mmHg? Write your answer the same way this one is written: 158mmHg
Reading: 264mmHg
